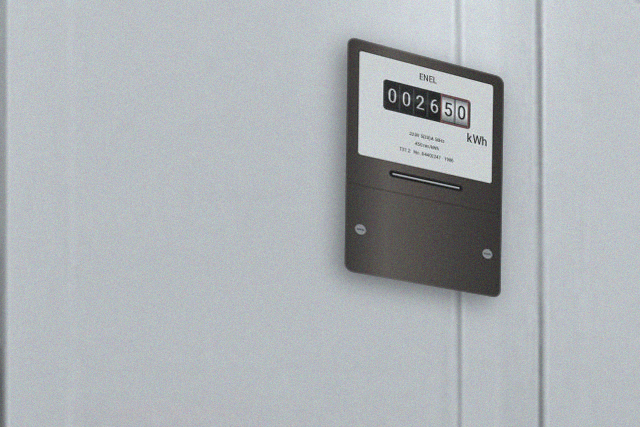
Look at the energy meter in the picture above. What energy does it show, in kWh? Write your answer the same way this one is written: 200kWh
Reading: 26.50kWh
